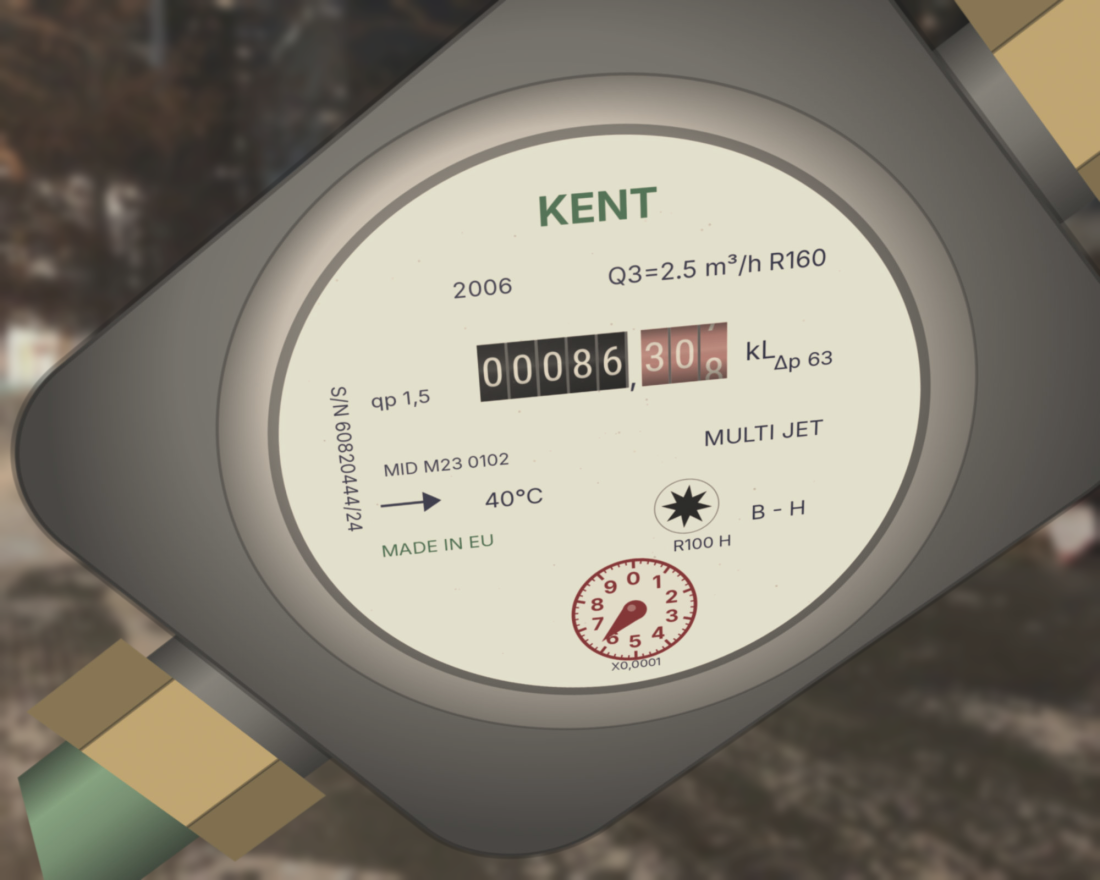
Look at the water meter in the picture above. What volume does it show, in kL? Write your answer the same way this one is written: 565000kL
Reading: 86.3076kL
